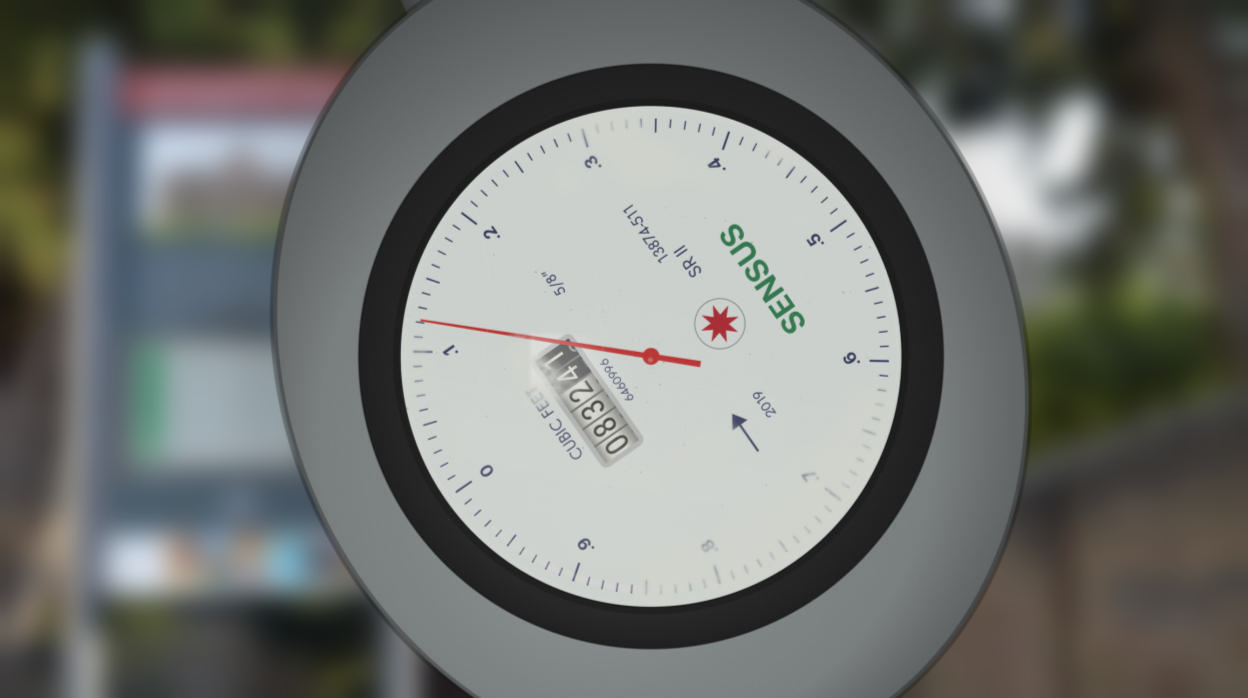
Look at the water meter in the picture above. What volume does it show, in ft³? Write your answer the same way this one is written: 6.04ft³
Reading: 83241.12ft³
